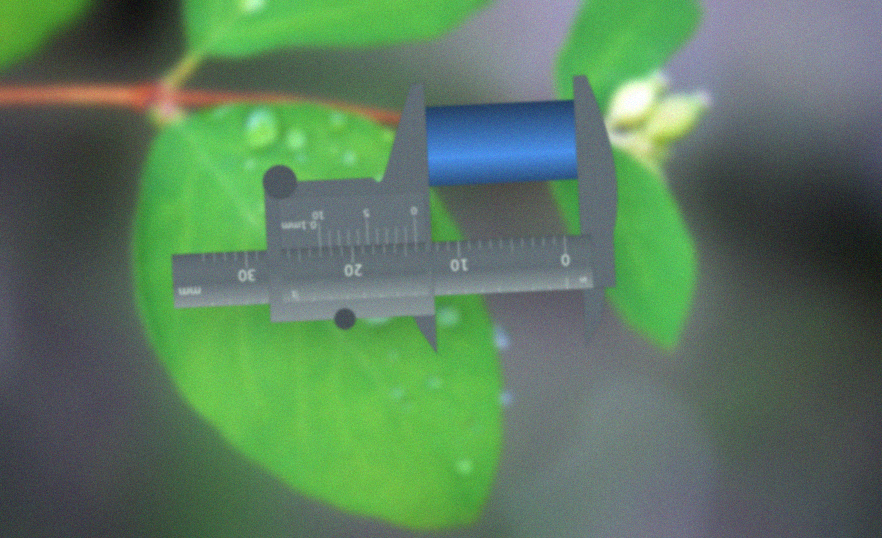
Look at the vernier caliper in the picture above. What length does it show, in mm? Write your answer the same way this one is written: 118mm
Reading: 14.0mm
